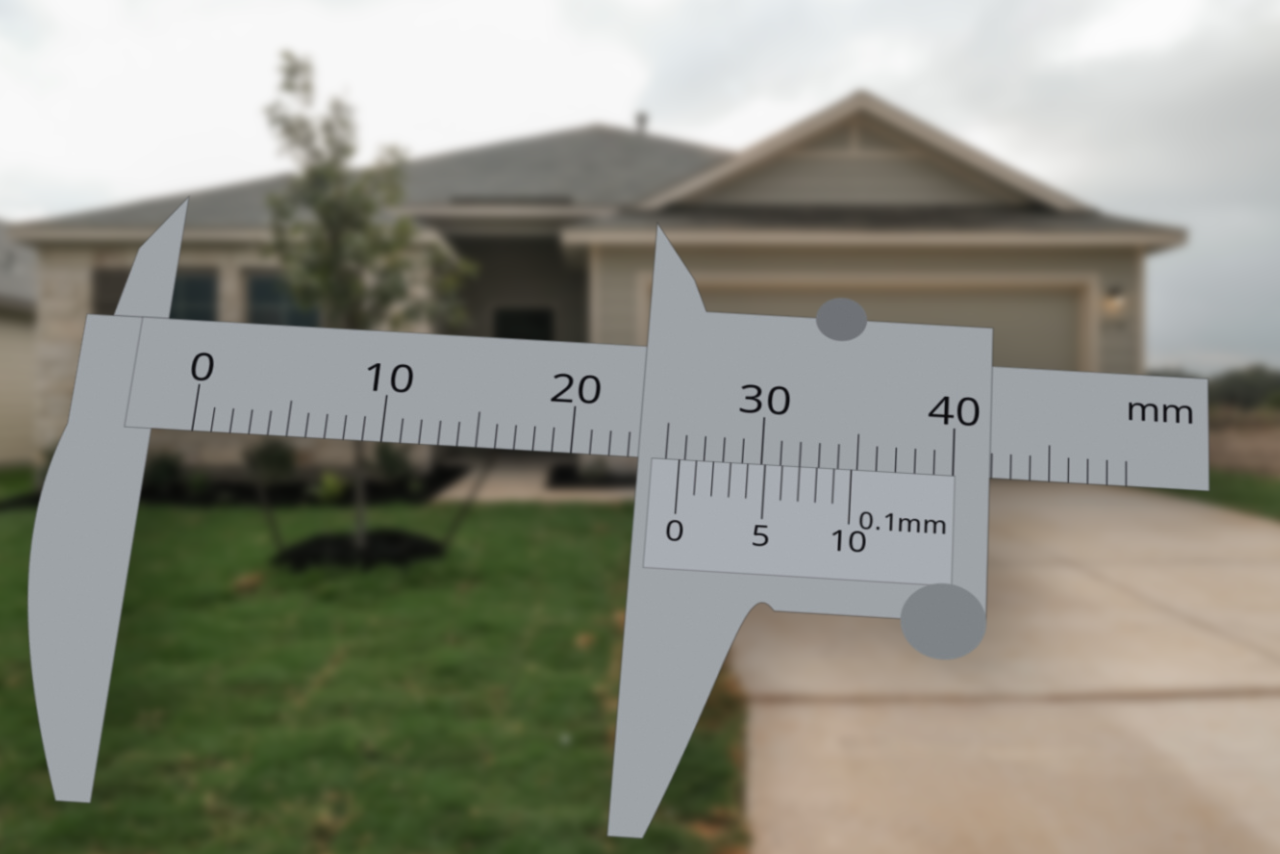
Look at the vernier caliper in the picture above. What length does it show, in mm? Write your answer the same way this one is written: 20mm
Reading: 25.7mm
